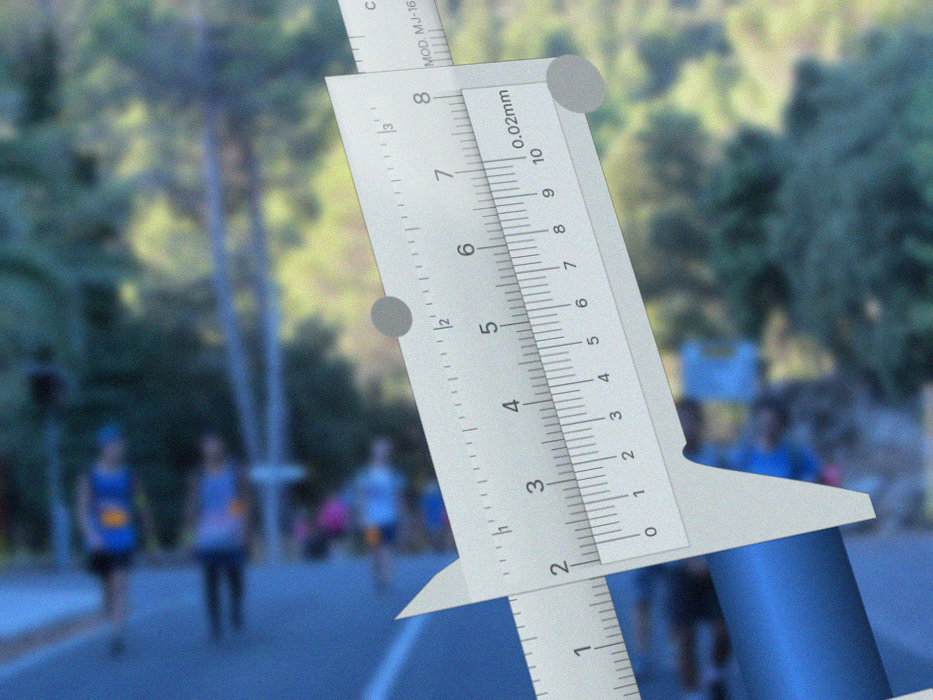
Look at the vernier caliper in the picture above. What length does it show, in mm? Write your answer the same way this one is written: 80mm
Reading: 22.0mm
